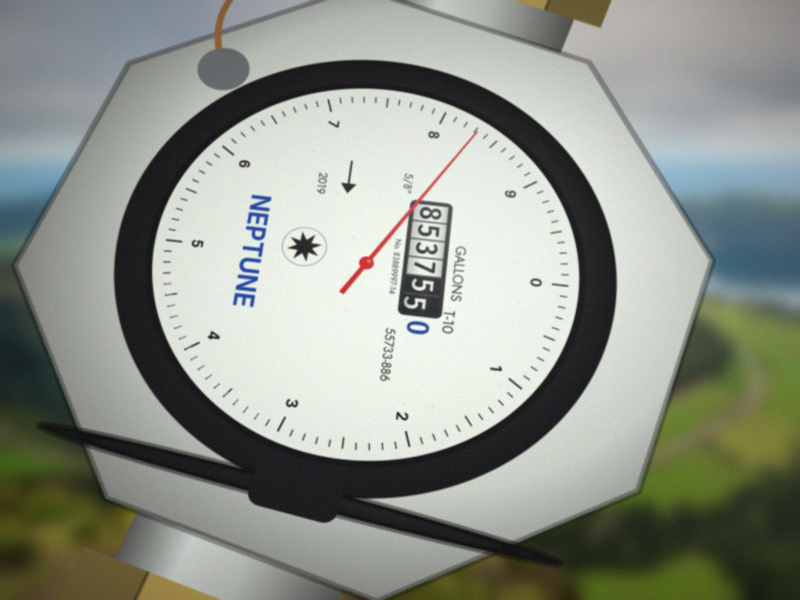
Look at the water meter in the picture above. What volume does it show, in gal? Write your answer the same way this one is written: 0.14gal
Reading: 8537548.3gal
